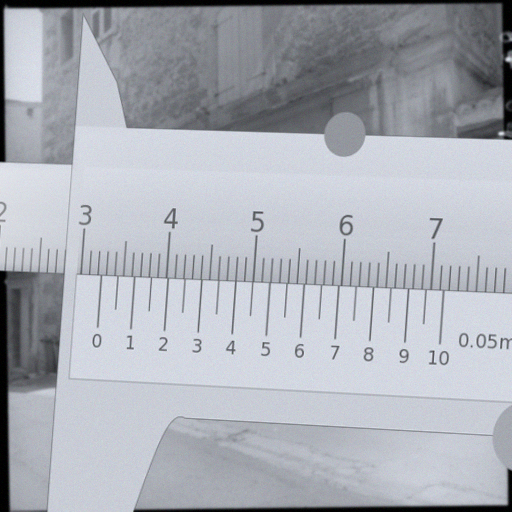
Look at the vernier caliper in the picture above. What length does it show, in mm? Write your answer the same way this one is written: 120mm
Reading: 32.4mm
